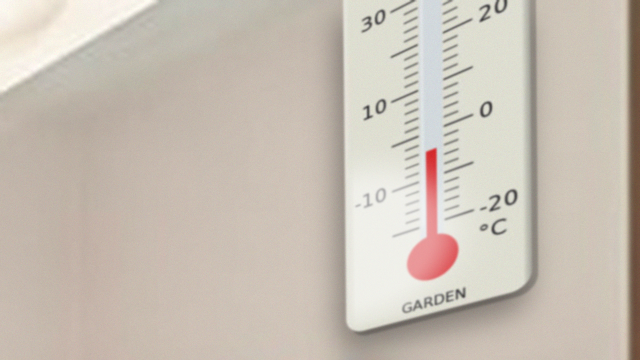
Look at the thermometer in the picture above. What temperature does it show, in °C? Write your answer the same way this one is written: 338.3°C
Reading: -4°C
